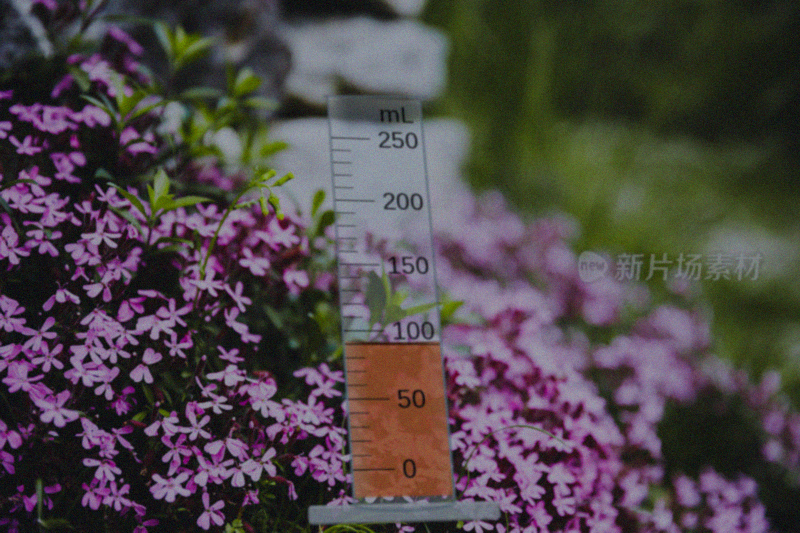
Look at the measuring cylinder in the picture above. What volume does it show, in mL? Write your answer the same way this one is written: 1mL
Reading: 90mL
